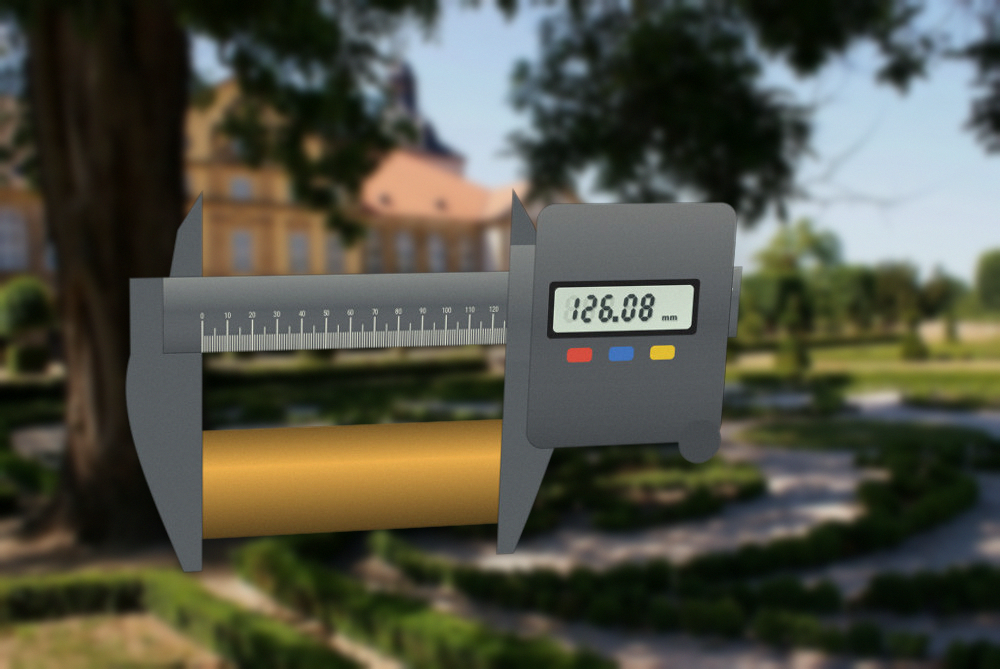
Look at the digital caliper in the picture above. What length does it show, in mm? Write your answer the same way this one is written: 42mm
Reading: 126.08mm
